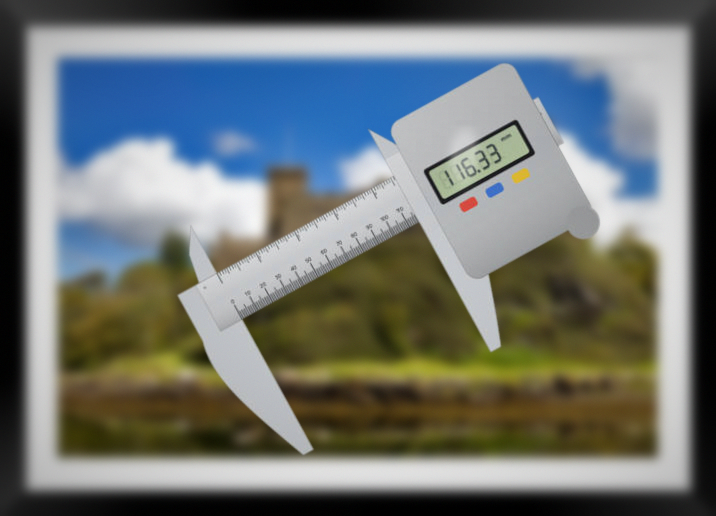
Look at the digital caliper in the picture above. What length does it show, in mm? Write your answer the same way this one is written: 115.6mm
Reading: 116.33mm
